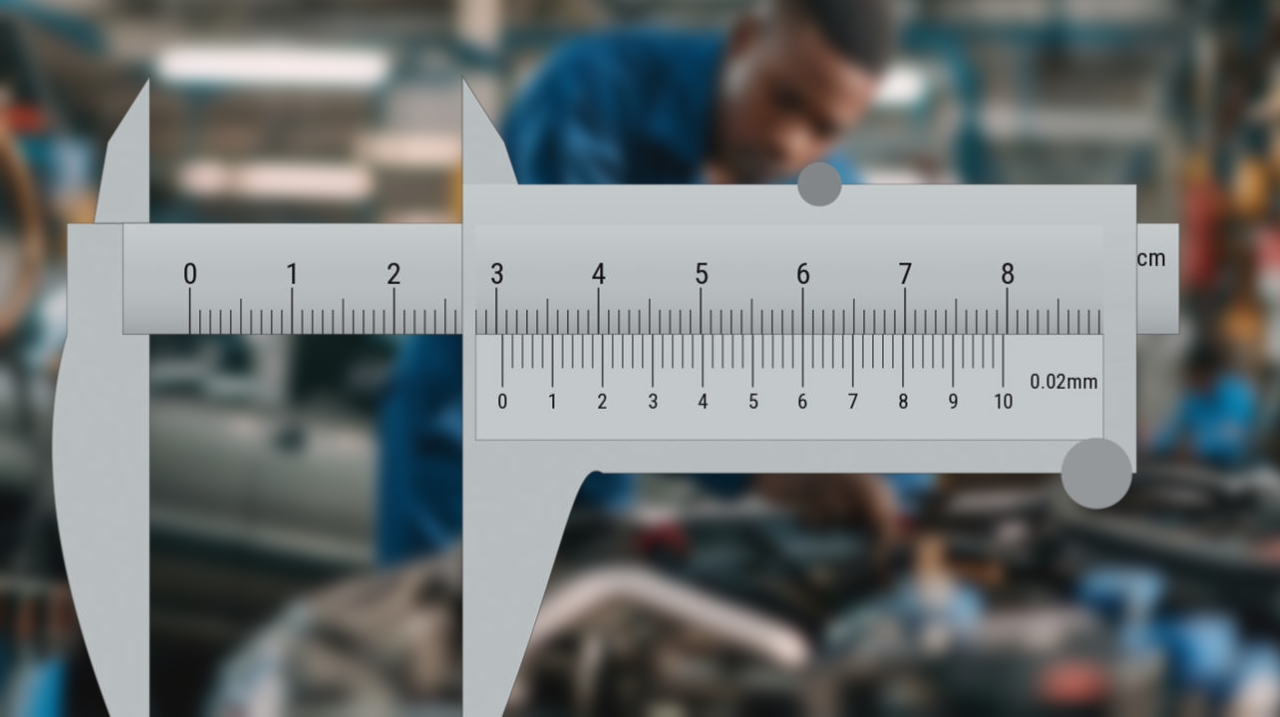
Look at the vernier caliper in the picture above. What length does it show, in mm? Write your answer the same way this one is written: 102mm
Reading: 30.6mm
